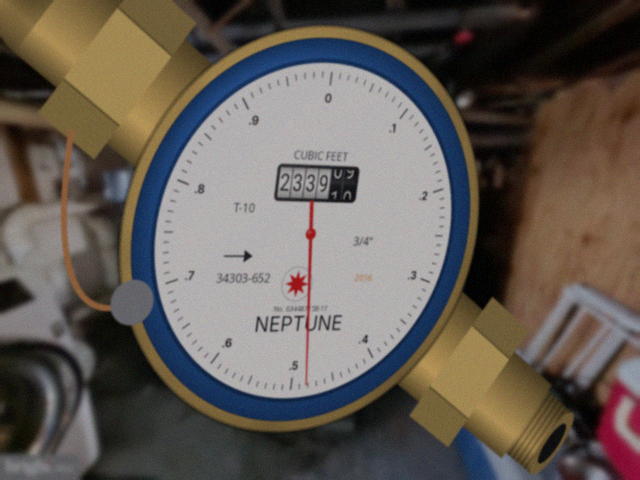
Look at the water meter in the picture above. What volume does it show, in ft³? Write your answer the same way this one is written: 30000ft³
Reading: 233909.48ft³
